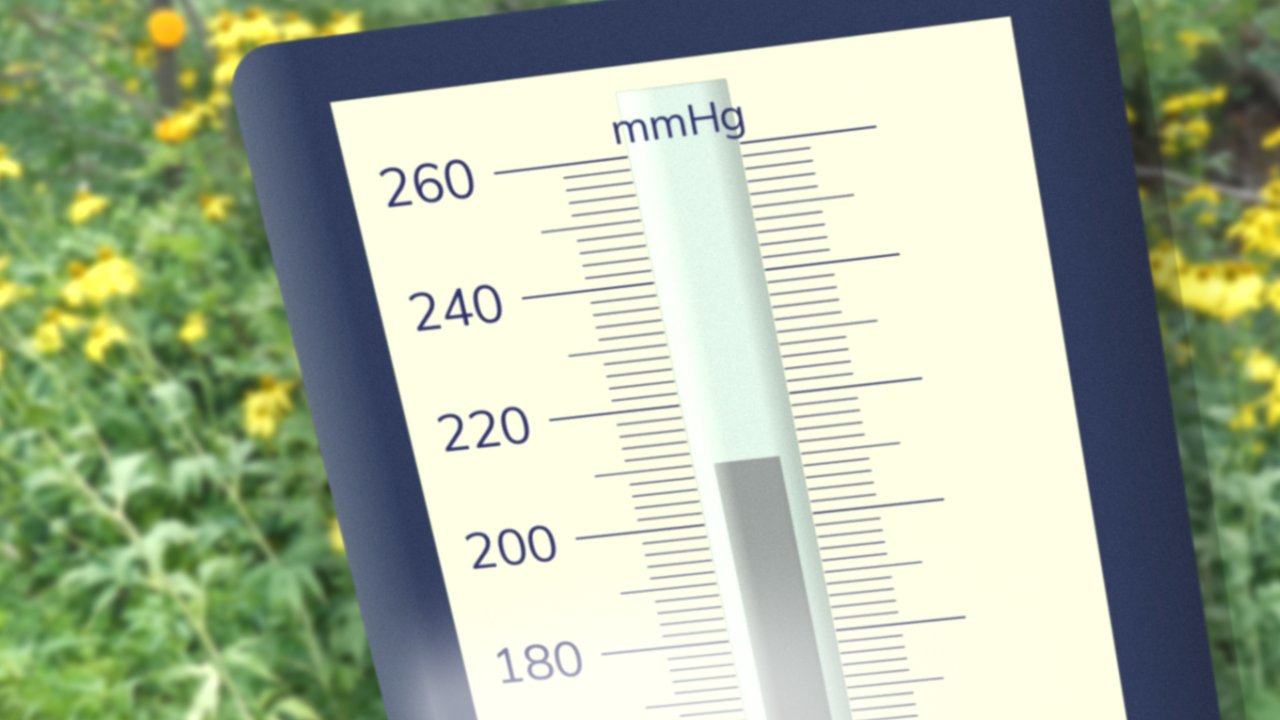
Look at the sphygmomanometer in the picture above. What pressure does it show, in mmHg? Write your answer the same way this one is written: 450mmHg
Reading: 210mmHg
